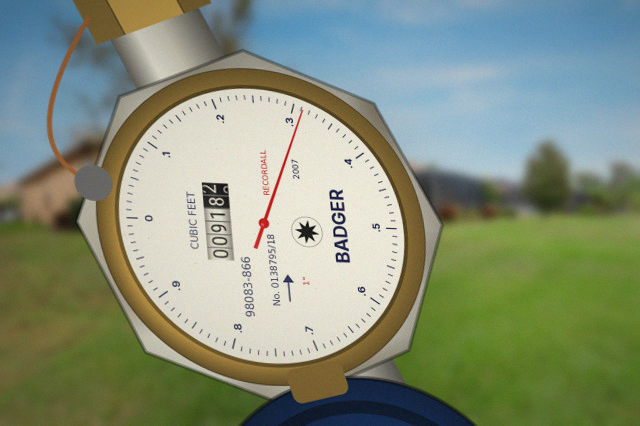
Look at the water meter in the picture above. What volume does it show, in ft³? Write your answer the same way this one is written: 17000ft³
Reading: 9182.31ft³
